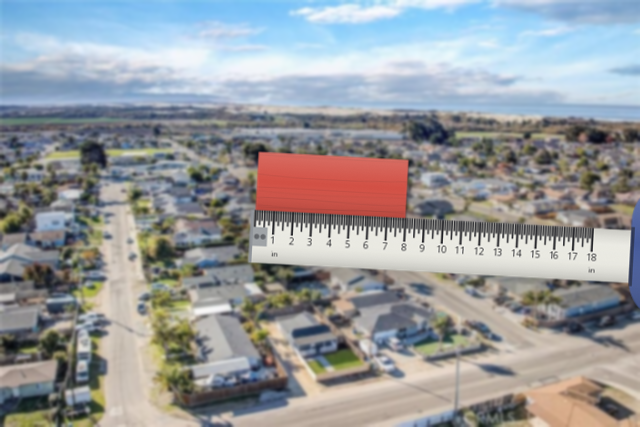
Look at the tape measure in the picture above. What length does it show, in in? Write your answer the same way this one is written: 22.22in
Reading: 8in
